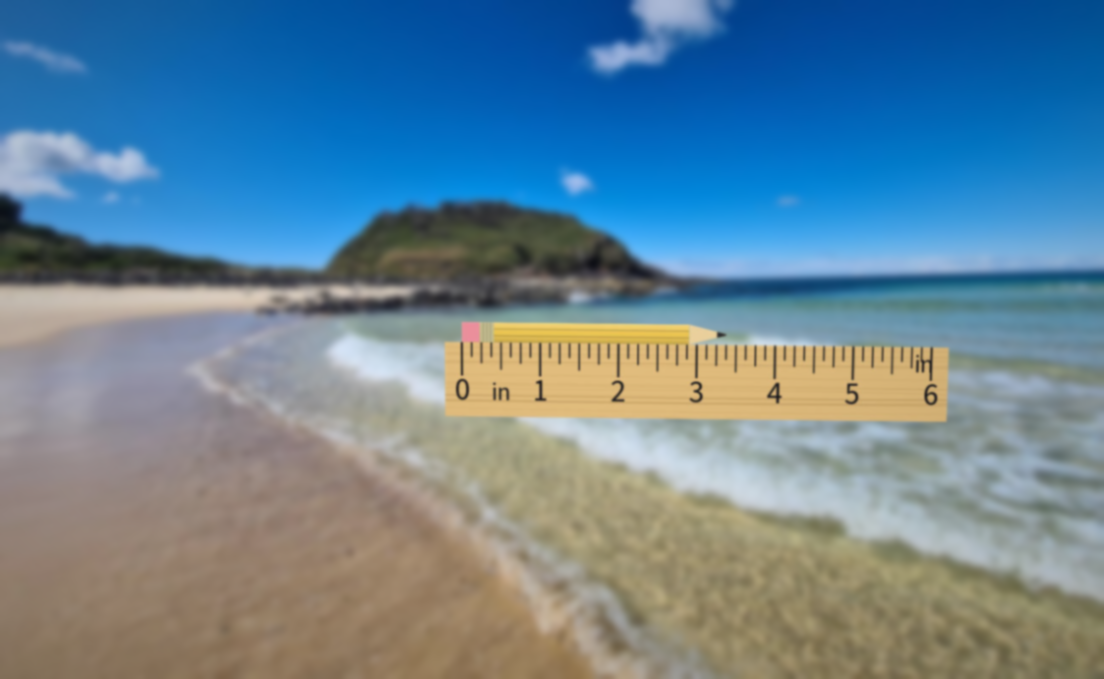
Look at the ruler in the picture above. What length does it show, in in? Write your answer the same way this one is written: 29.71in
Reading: 3.375in
